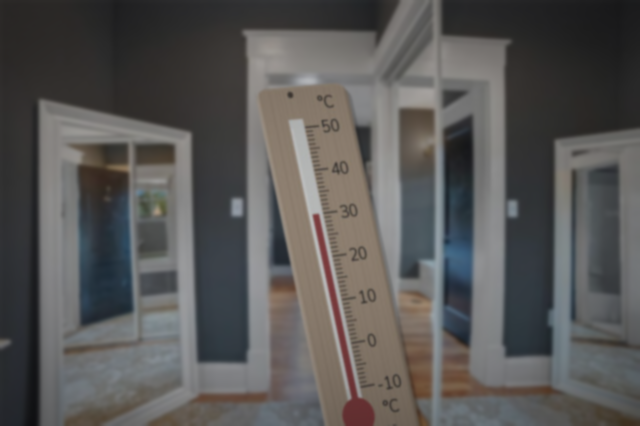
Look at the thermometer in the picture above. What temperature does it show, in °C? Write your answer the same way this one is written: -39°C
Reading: 30°C
